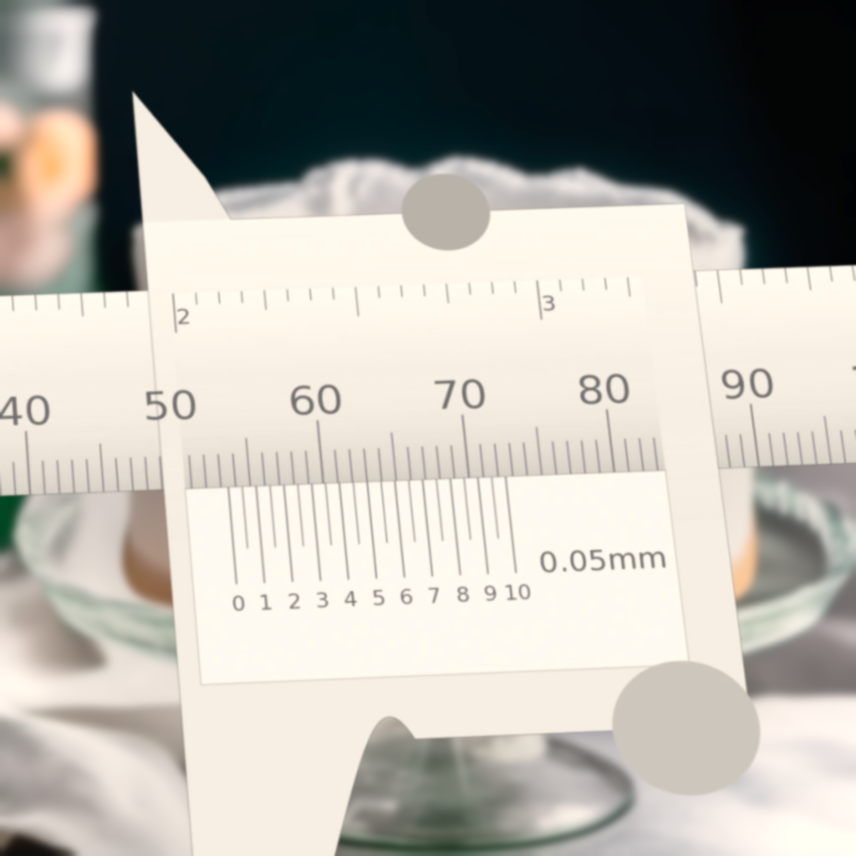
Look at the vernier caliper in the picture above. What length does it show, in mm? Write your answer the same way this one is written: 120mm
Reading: 53.5mm
